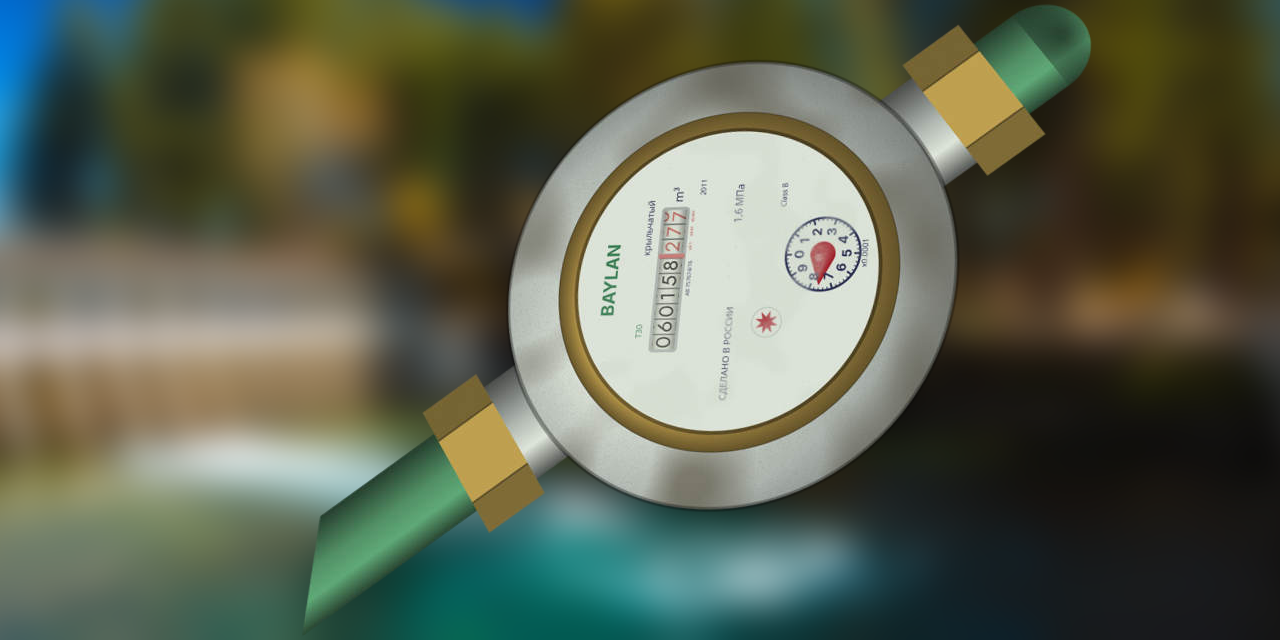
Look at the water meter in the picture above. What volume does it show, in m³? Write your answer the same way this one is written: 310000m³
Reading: 60158.2767m³
